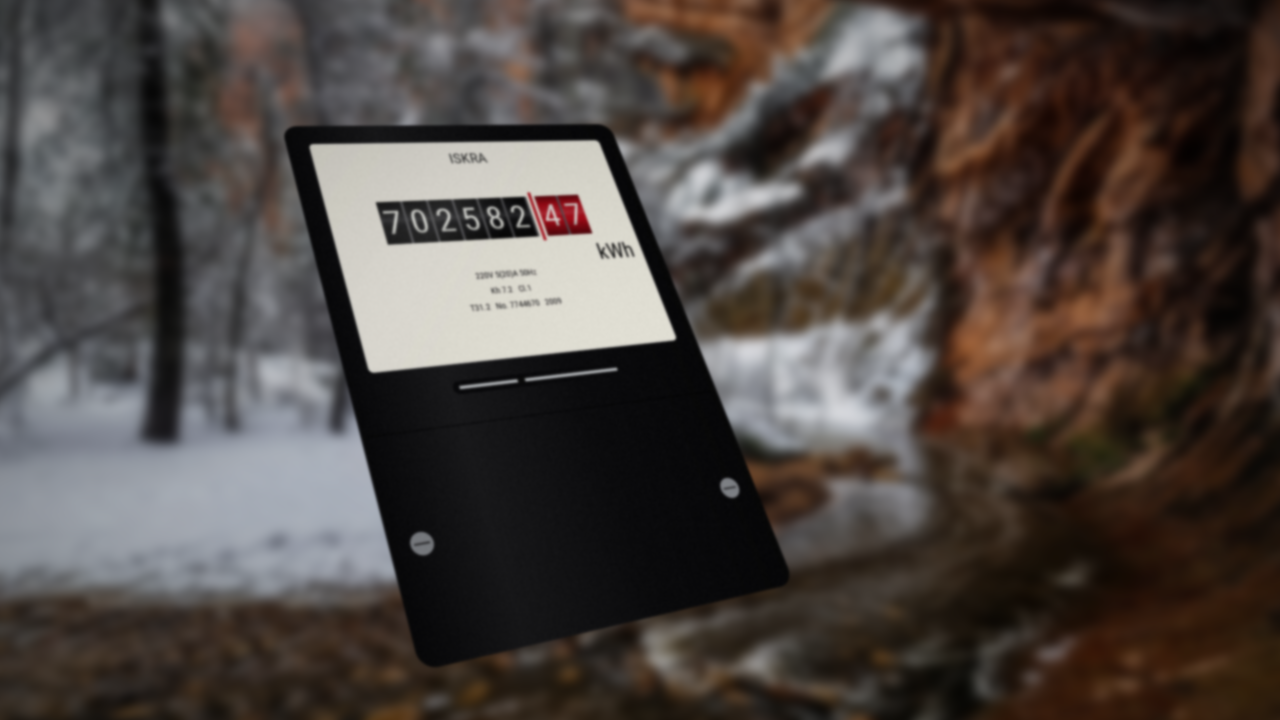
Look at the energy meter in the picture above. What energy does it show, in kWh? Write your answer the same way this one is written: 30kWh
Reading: 702582.47kWh
